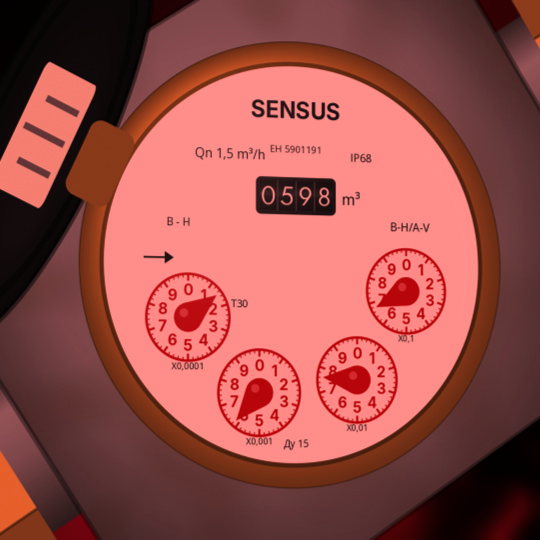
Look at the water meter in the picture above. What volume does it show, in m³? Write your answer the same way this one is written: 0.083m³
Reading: 598.6761m³
